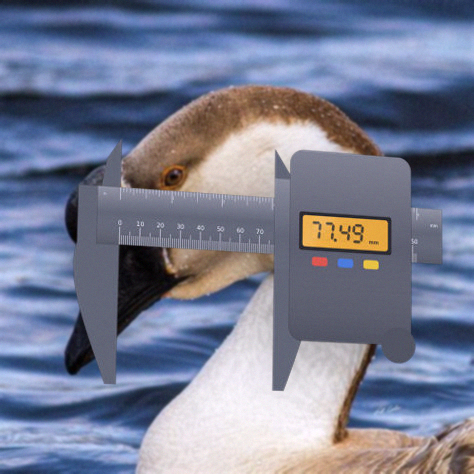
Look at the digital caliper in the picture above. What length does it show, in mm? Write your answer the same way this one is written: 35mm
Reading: 77.49mm
